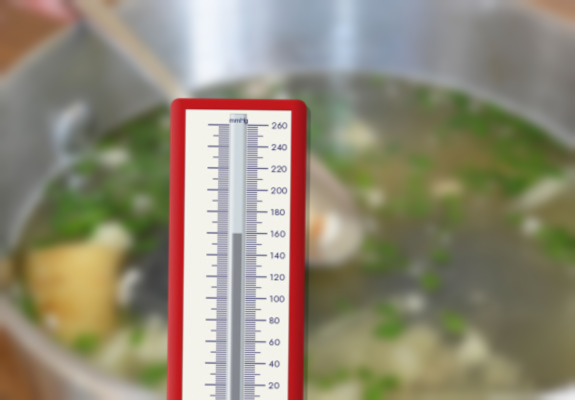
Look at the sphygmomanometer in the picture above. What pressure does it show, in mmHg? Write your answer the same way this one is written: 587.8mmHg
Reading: 160mmHg
